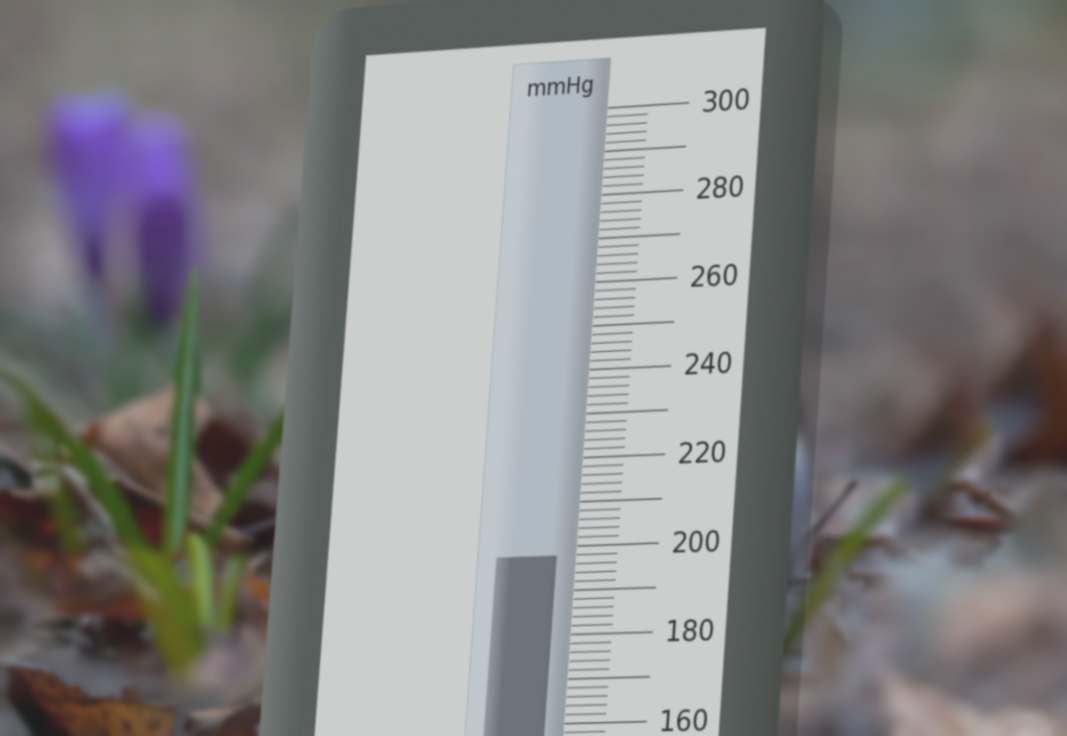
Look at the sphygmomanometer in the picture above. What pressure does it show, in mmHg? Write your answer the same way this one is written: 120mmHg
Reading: 198mmHg
